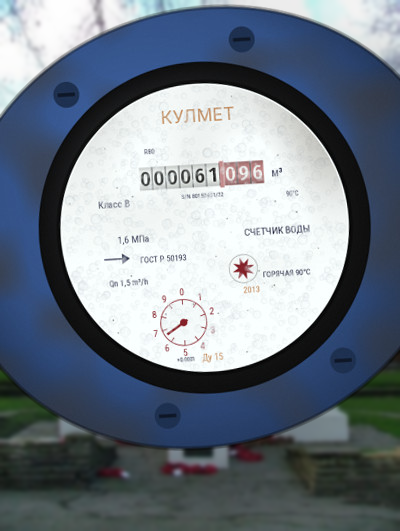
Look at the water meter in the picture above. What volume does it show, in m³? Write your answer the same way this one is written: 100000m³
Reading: 61.0966m³
